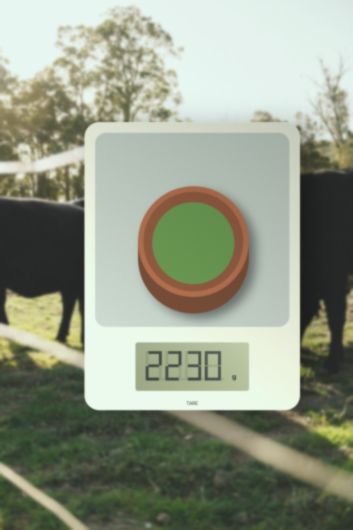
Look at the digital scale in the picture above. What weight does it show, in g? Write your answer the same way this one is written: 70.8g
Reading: 2230g
